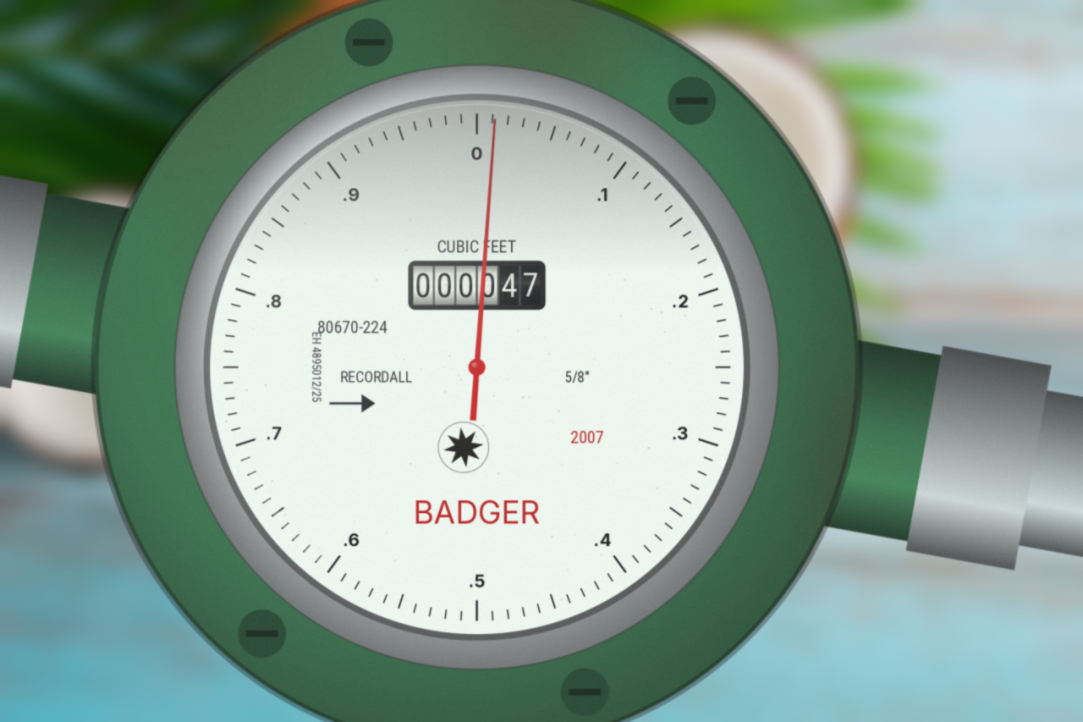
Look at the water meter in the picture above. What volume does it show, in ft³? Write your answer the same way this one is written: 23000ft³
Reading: 47.01ft³
